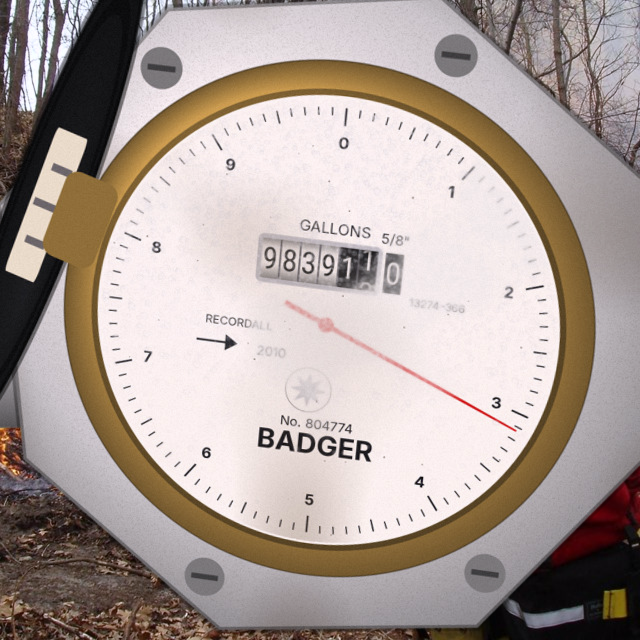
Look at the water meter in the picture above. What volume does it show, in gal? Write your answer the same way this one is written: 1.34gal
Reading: 9839113.1gal
